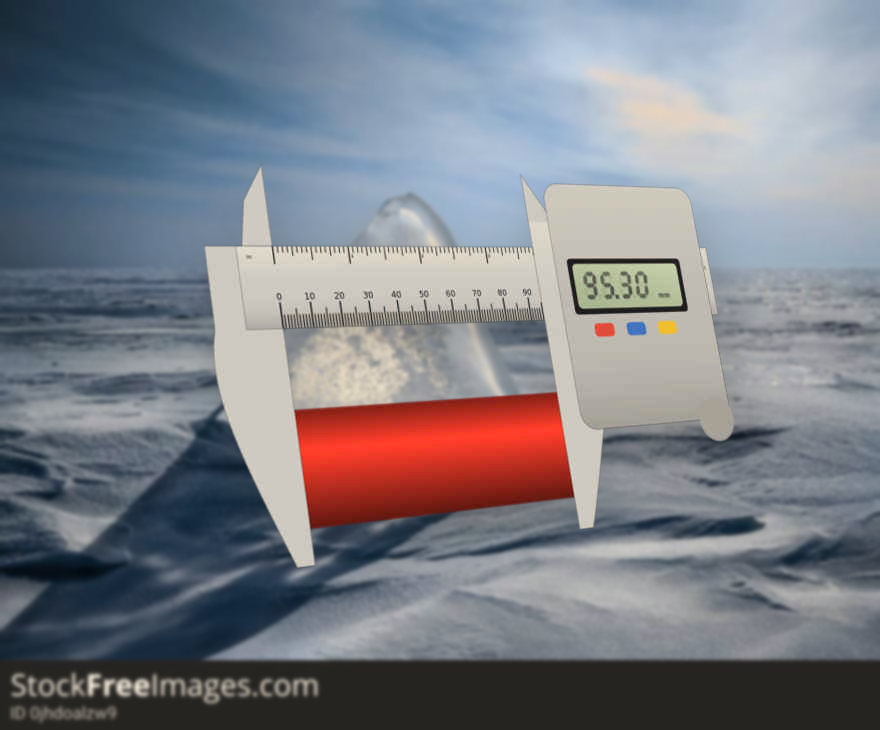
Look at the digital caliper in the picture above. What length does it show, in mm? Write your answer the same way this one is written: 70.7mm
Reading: 95.30mm
